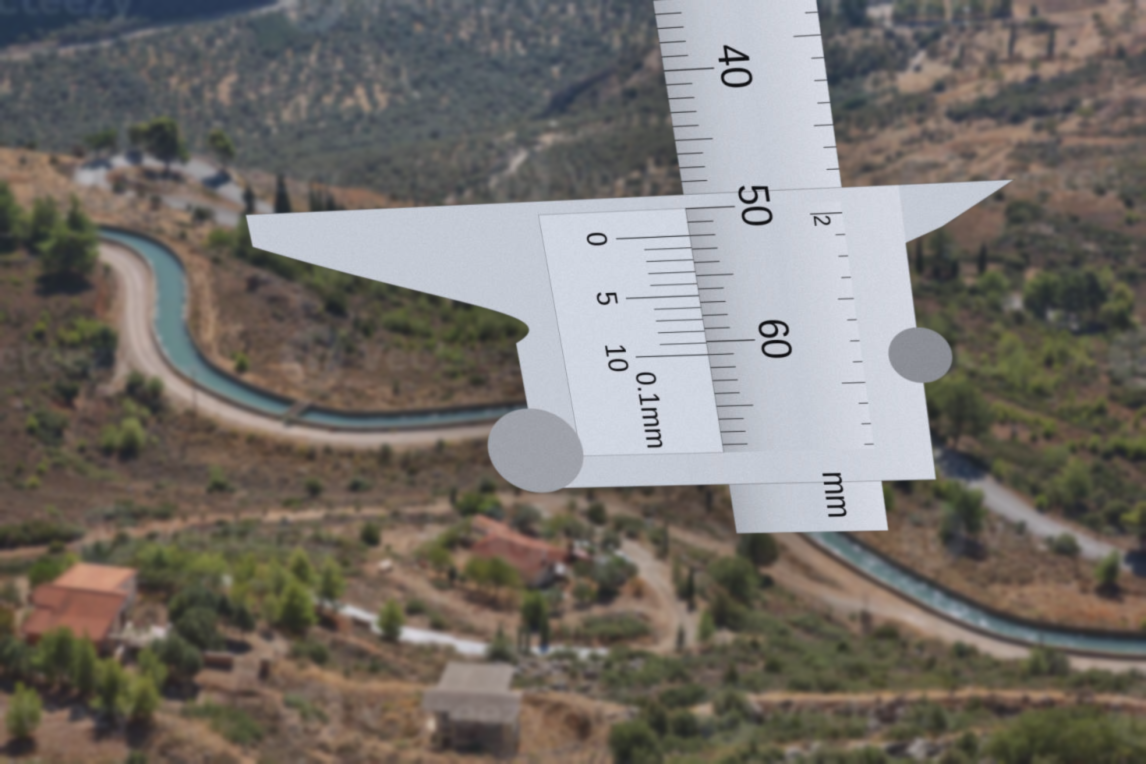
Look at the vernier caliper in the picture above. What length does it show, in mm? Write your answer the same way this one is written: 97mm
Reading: 52.0mm
